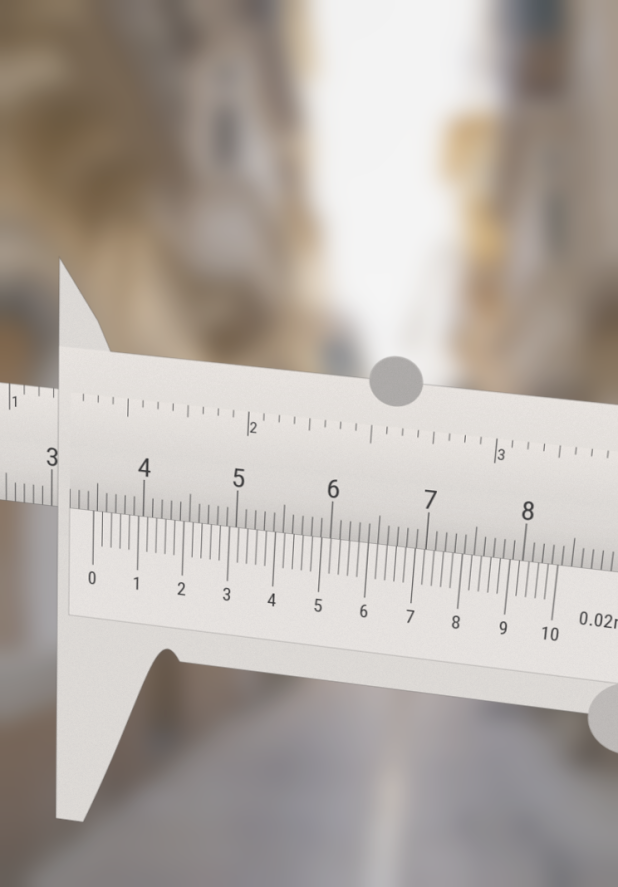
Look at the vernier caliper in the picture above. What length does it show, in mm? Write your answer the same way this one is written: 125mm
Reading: 34.6mm
